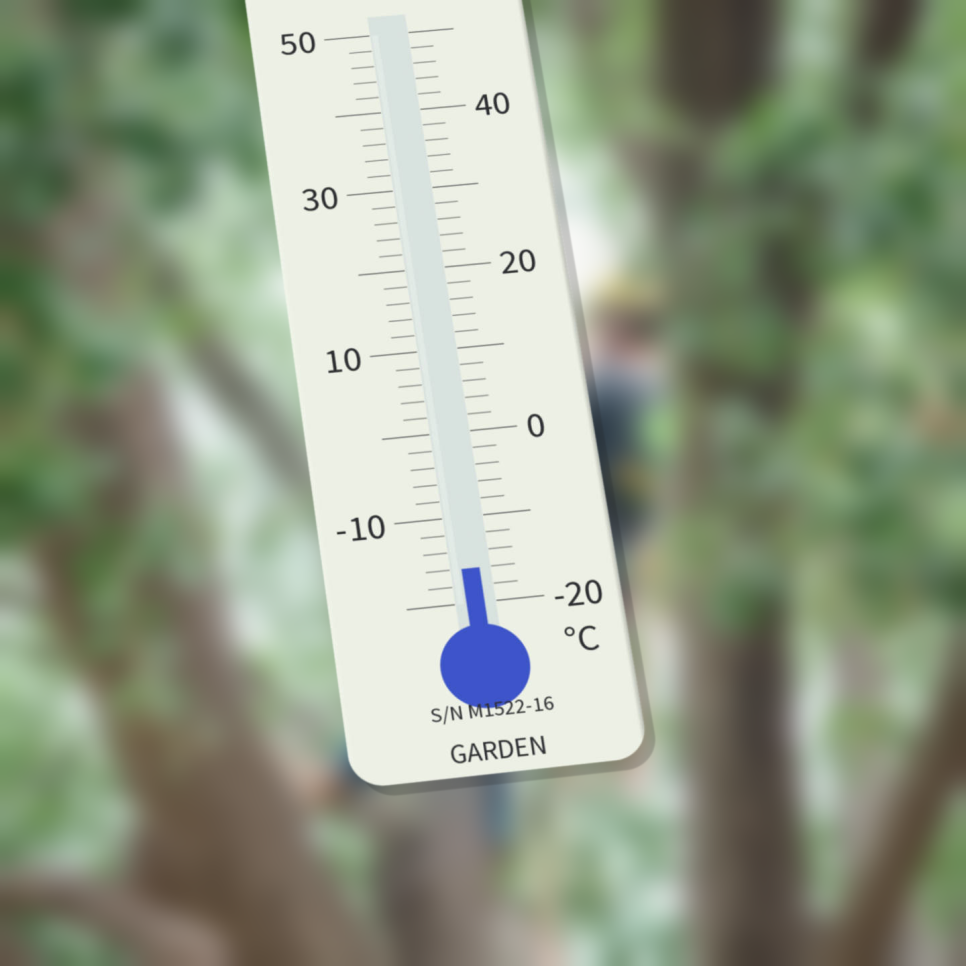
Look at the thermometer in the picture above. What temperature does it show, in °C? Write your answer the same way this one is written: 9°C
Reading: -16°C
